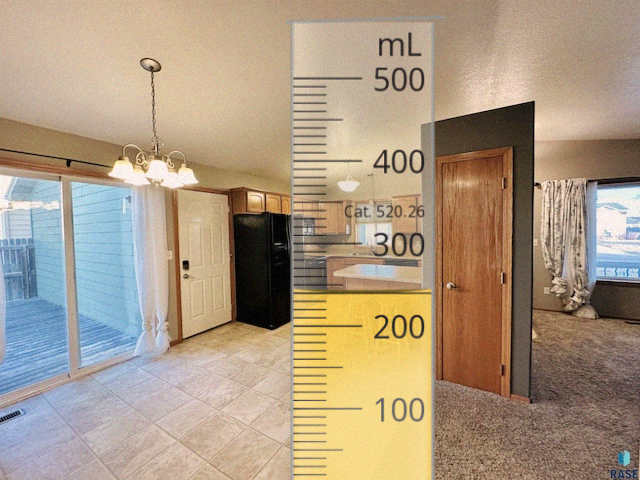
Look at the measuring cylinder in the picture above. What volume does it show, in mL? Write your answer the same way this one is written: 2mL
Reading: 240mL
